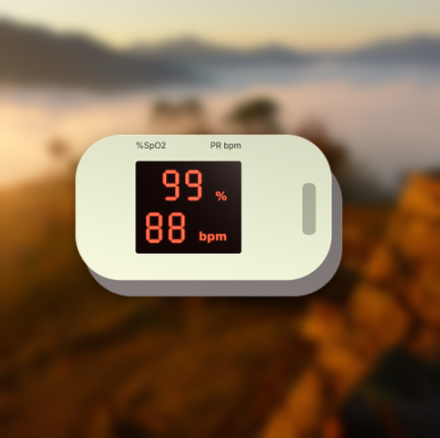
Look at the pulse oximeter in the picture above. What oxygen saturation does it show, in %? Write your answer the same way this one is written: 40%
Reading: 99%
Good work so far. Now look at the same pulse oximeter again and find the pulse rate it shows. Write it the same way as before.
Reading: 88bpm
